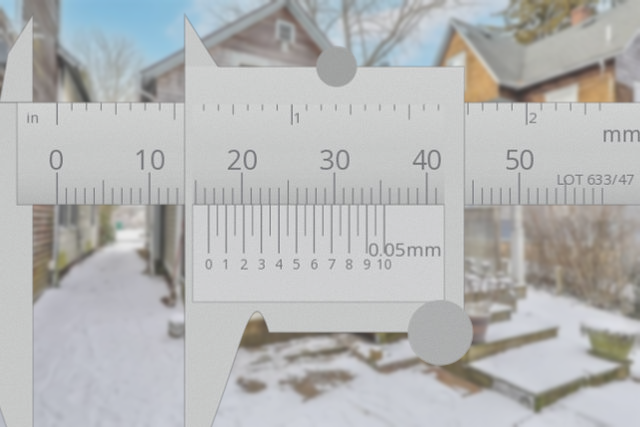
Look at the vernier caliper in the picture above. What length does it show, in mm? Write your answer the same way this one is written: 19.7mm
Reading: 16.4mm
